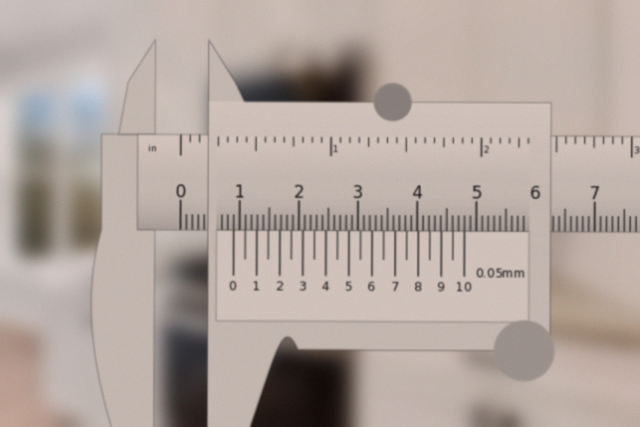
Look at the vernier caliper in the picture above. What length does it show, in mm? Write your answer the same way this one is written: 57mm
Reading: 9.0mm
